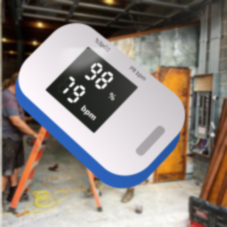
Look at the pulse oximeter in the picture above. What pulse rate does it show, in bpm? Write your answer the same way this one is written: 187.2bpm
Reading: 79bpm
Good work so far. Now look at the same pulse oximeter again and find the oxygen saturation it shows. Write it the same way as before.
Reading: 98%
